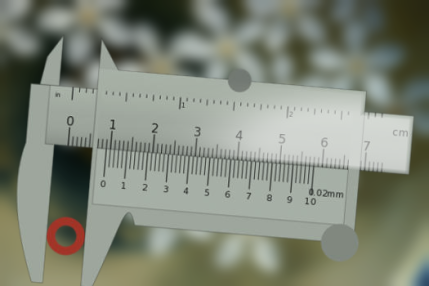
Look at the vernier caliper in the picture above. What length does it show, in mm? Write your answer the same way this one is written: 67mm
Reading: 9.0mm
